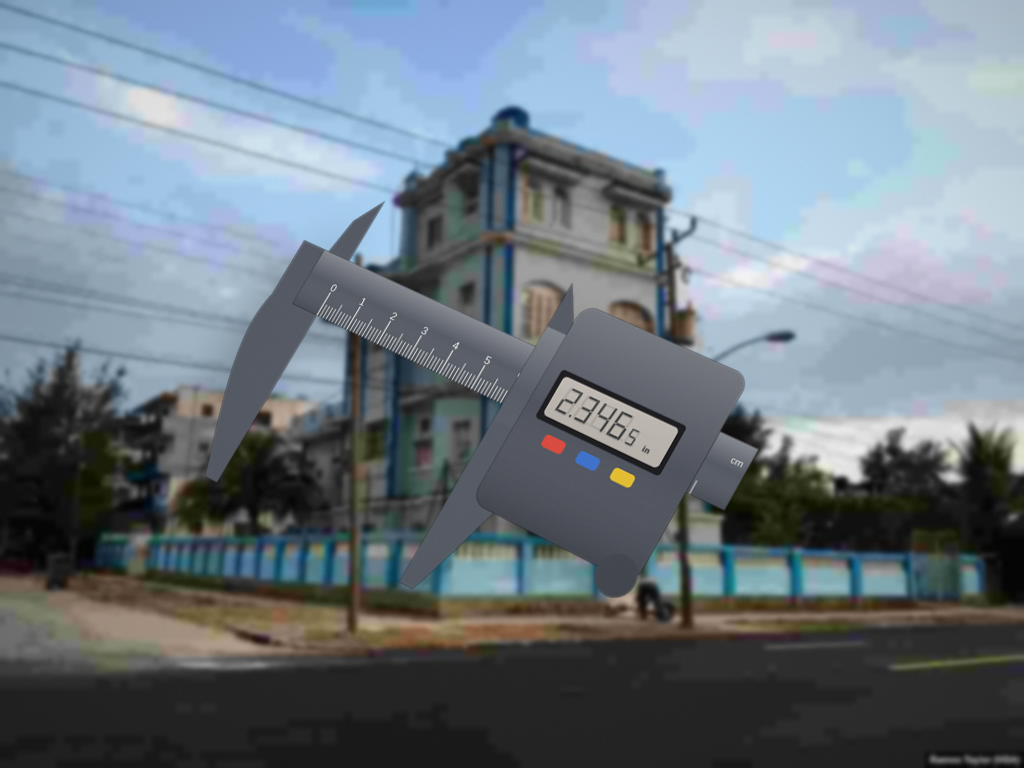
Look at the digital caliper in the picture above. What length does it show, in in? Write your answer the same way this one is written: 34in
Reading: 2.3465in
